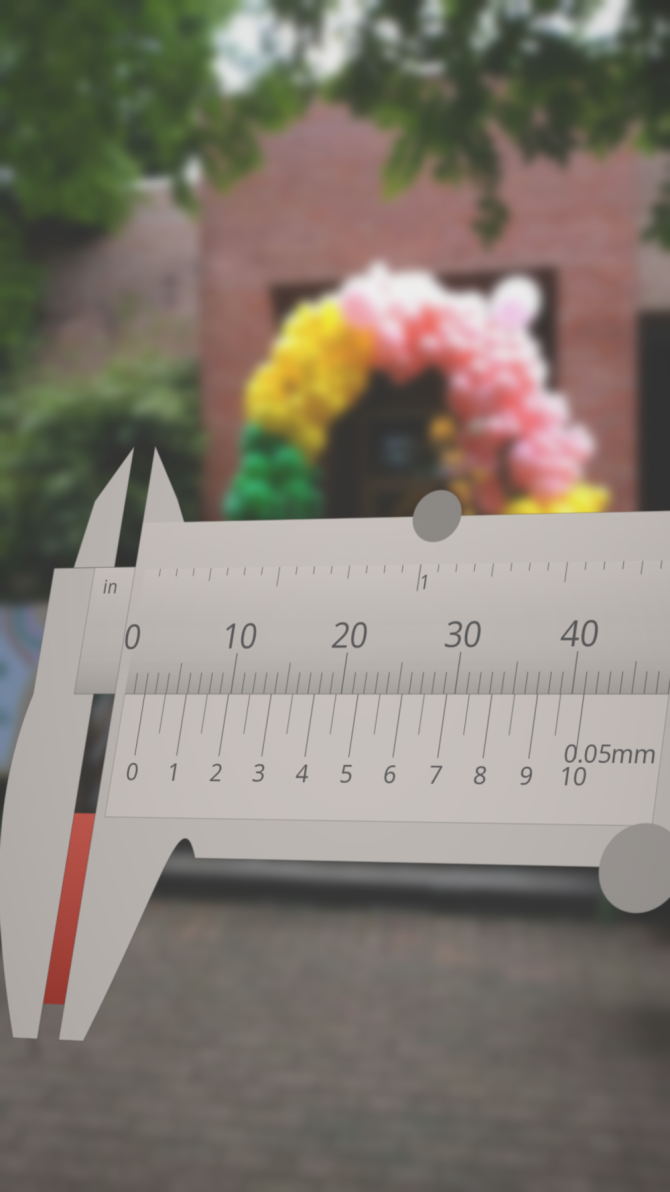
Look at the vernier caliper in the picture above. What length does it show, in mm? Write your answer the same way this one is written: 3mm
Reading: 2.0mm
